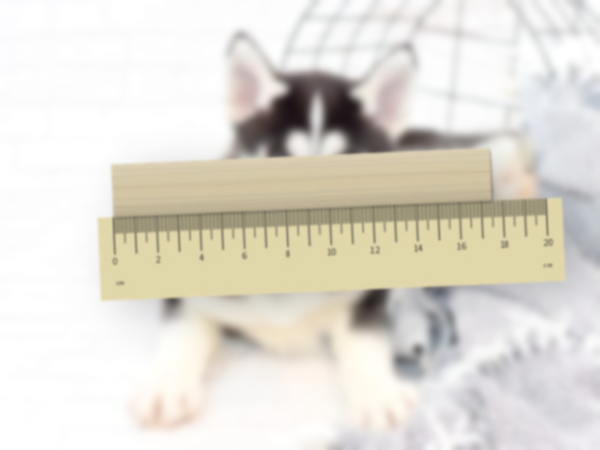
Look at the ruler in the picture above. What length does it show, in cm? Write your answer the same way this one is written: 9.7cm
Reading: 17.5cm
